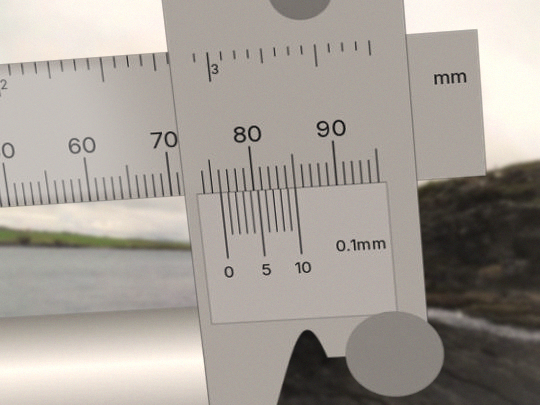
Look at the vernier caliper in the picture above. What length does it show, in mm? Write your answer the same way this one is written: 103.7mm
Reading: 76.0mm
